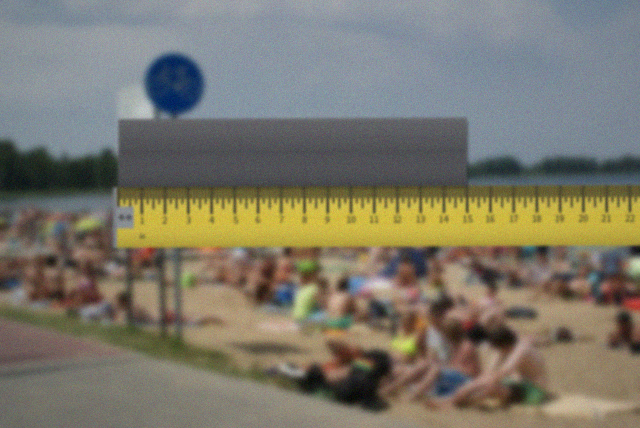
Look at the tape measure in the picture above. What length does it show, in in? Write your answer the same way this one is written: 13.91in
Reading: 15in
